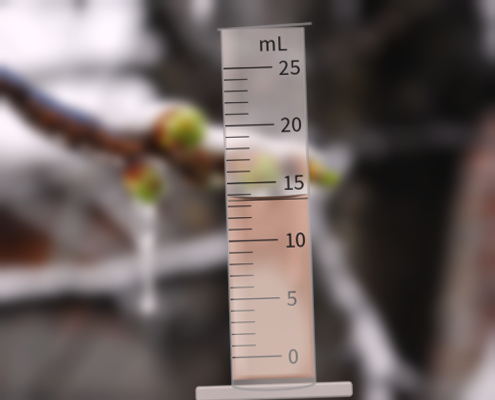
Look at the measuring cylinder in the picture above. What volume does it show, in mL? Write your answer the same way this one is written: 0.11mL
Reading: 13.5mL
